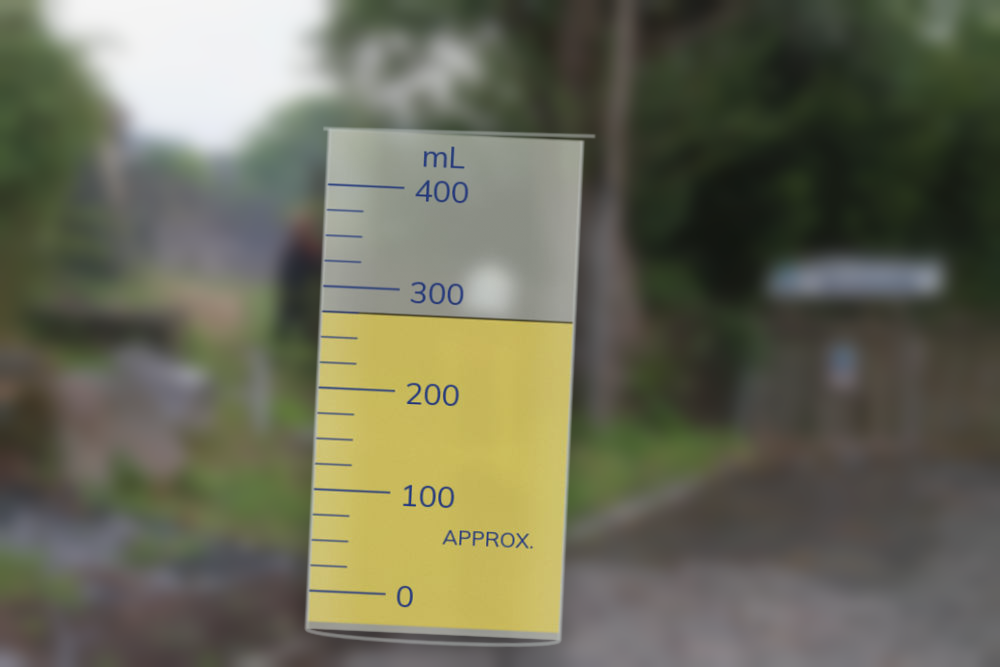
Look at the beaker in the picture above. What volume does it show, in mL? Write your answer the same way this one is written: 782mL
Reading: 275mL
